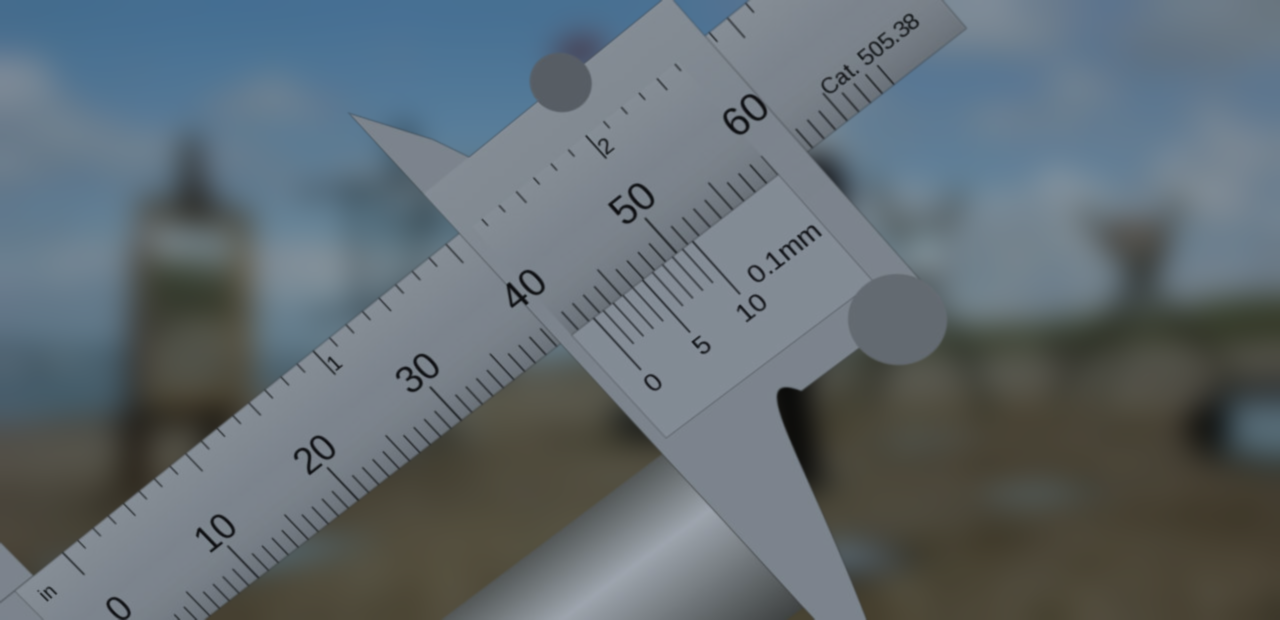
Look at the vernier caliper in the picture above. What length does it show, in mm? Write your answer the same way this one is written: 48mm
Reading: 42.4mm
